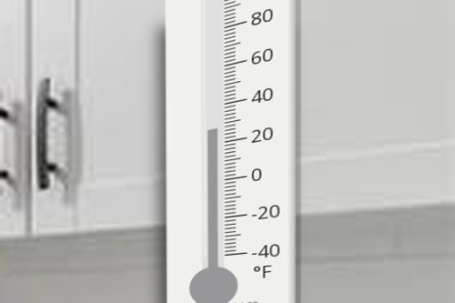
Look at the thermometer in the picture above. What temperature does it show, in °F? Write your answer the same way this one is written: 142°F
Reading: 28°F
